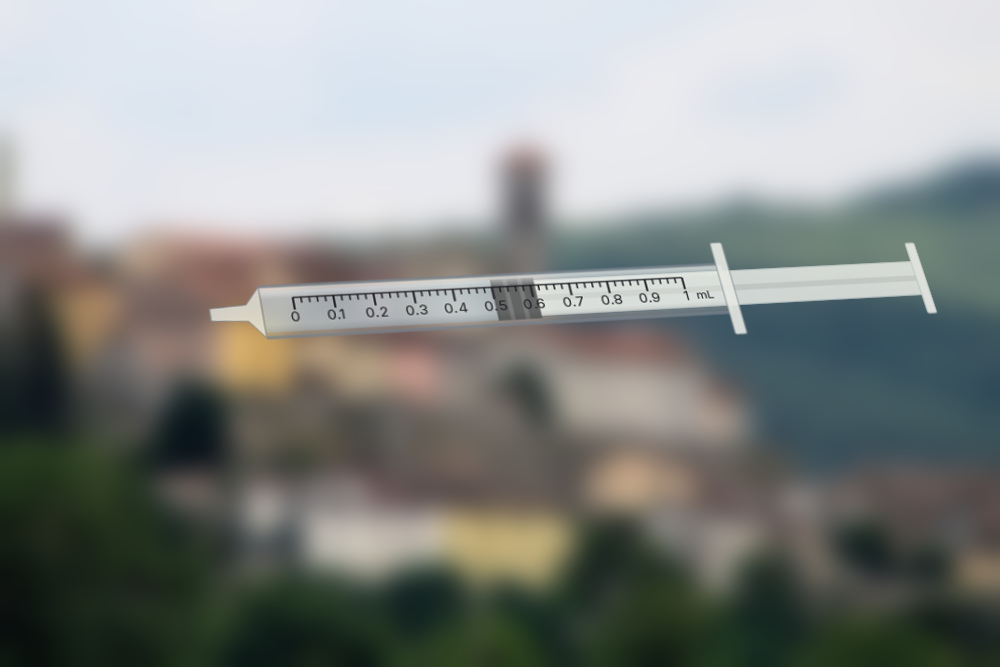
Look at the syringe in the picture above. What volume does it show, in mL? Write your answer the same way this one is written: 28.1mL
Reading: 0.5mL
